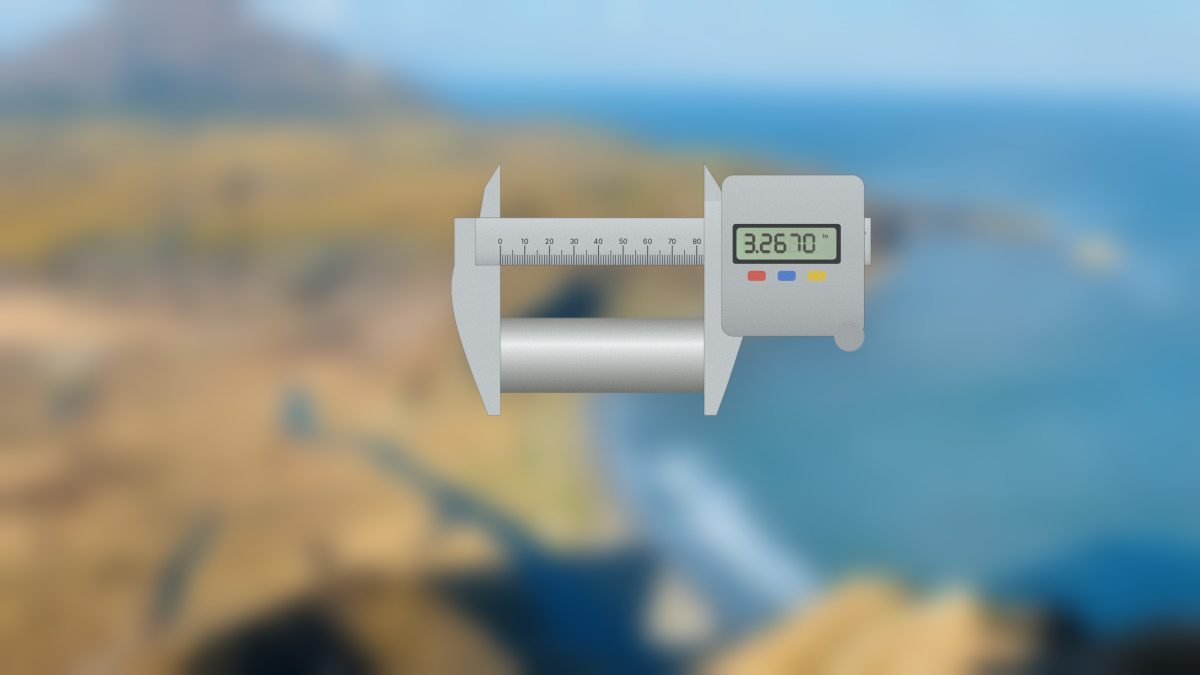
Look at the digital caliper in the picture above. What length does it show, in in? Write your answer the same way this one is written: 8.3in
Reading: 3.2670in
